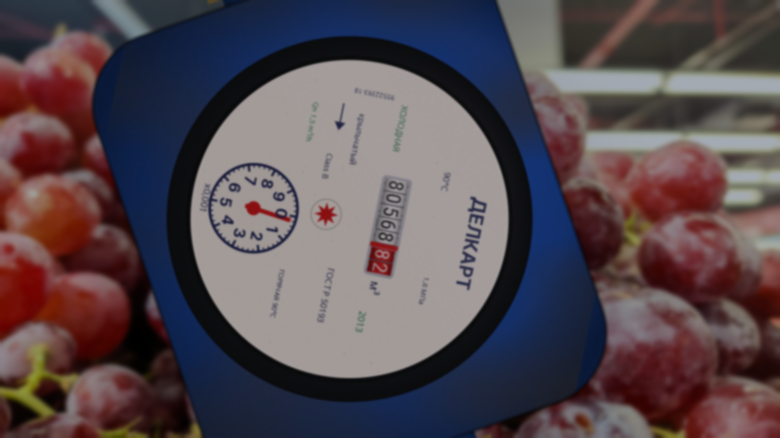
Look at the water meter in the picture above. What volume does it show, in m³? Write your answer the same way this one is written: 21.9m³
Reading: 80568.820m³
